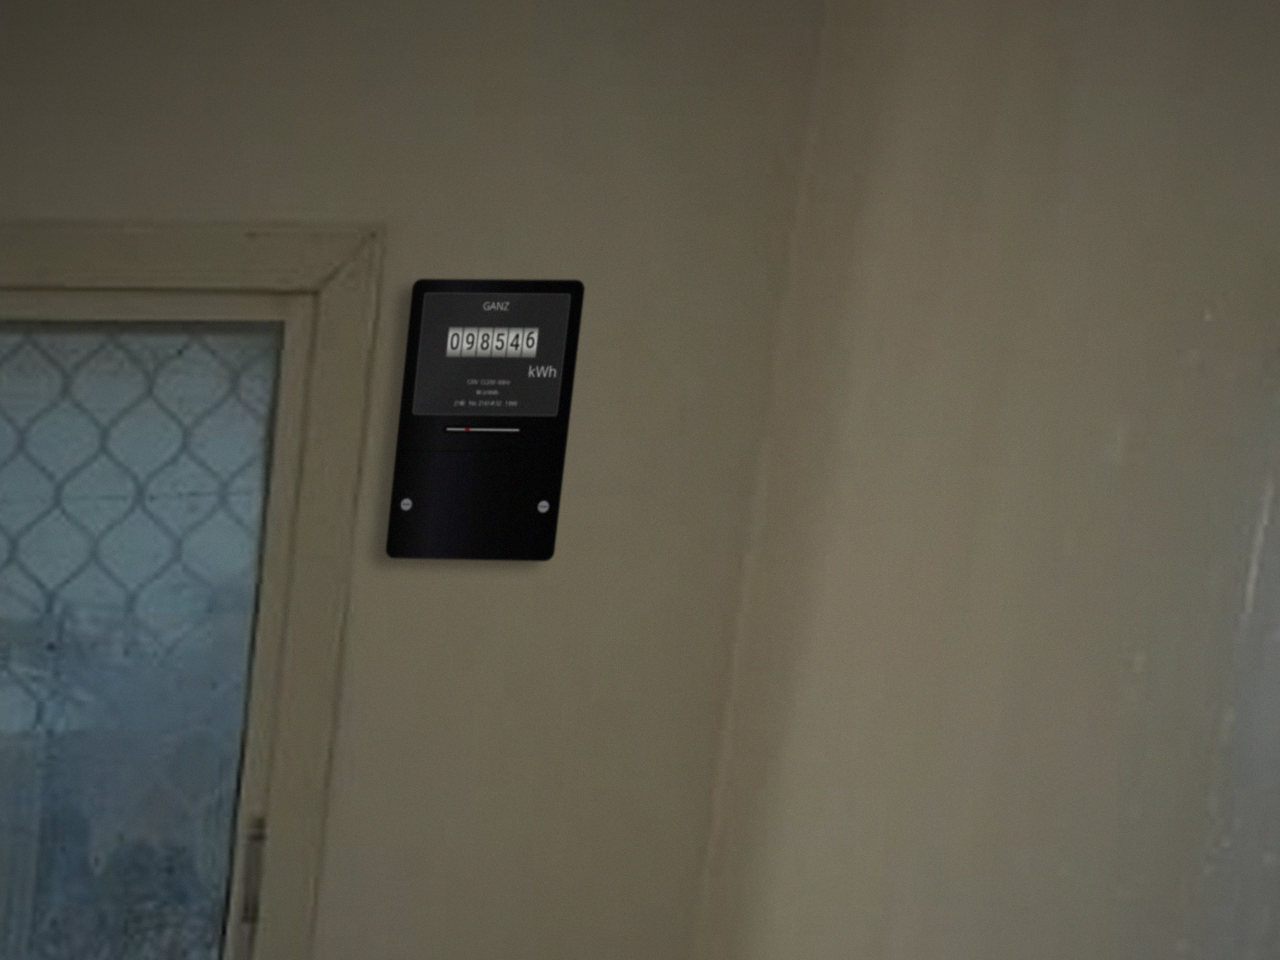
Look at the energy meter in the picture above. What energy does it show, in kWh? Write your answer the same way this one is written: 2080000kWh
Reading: 98546kWh
